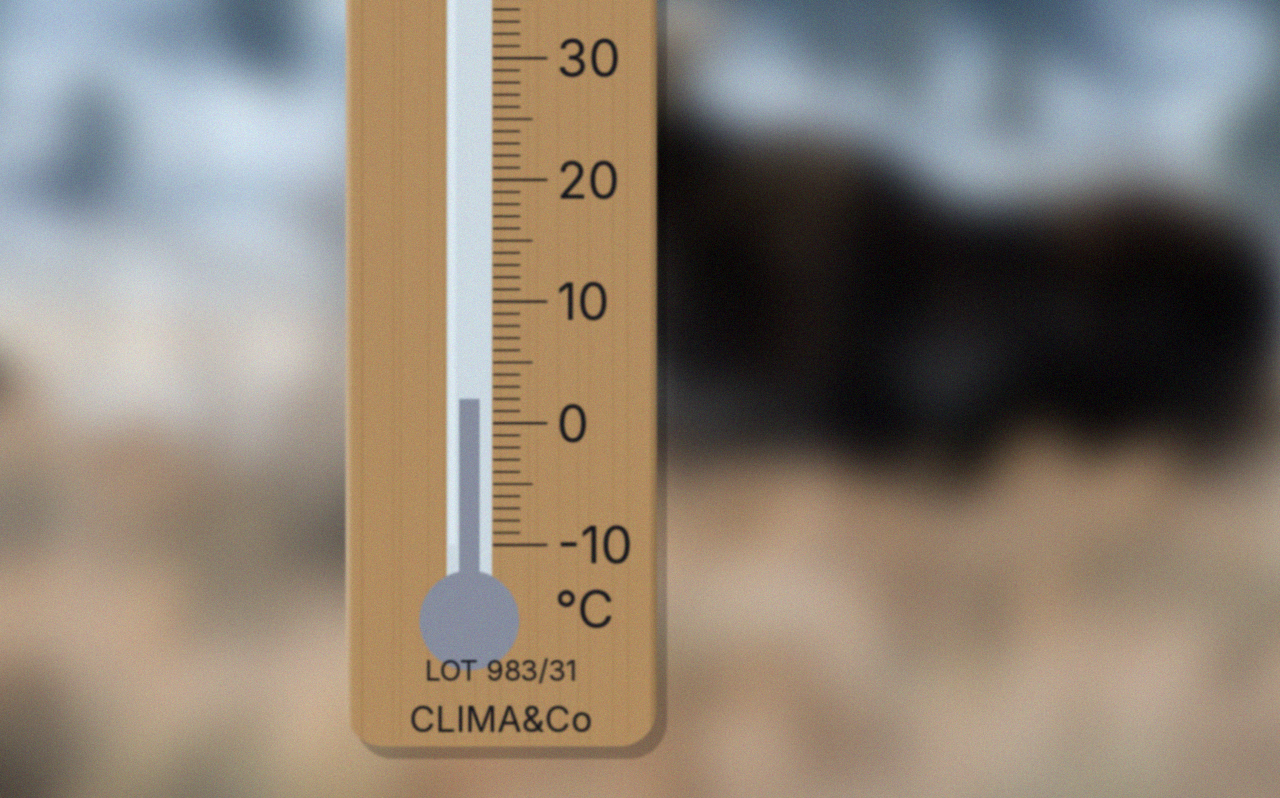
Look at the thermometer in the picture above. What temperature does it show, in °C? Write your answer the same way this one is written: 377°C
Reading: 2°C
